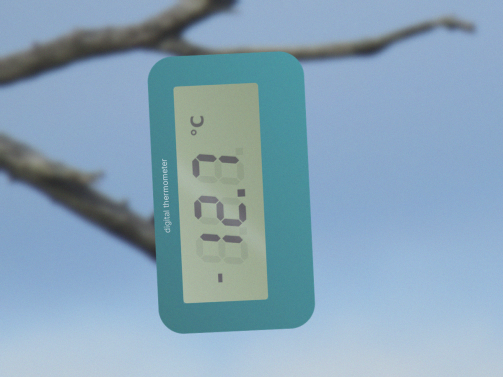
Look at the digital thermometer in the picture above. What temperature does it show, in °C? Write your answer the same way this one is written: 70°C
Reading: -12.7°C
